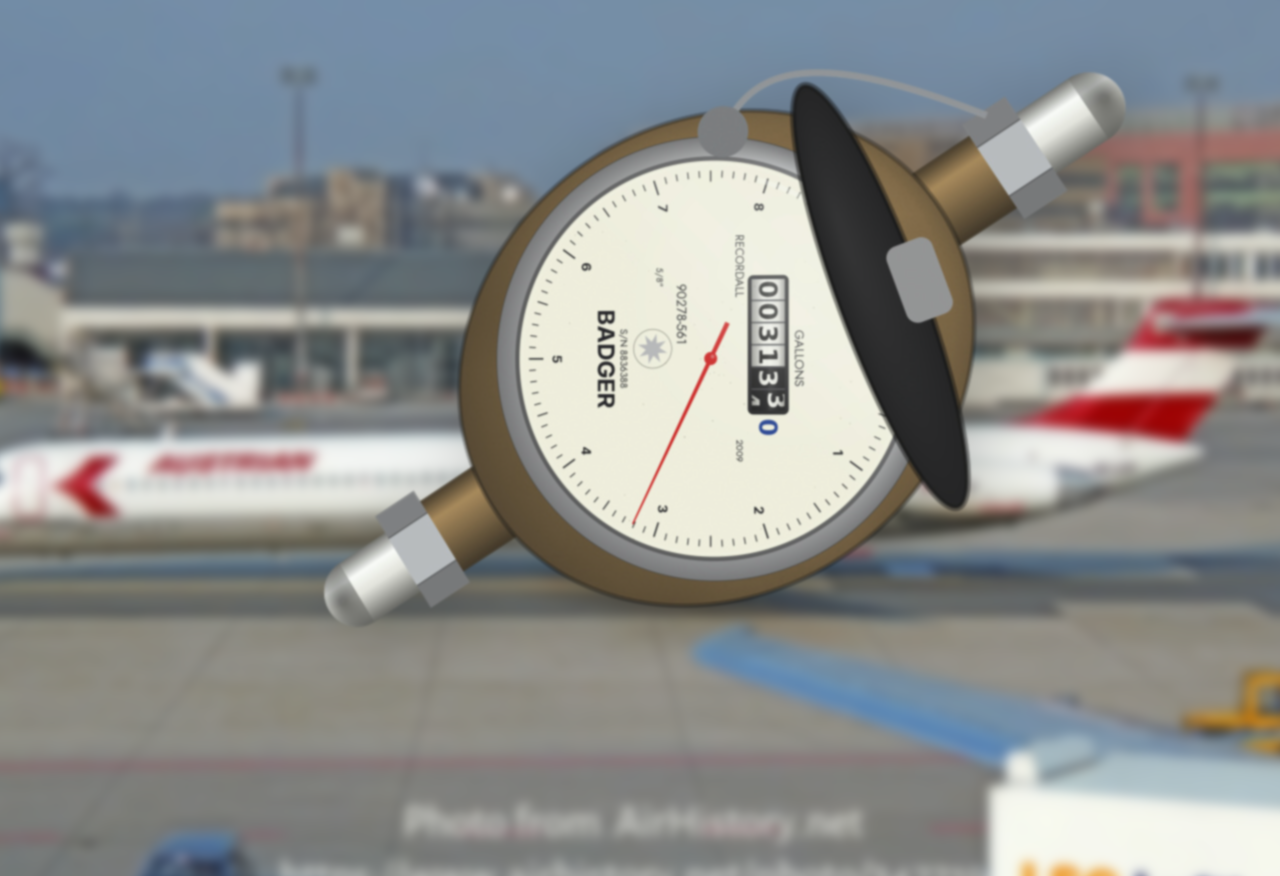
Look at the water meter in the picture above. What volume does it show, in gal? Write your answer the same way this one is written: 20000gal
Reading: 31333.2gal
